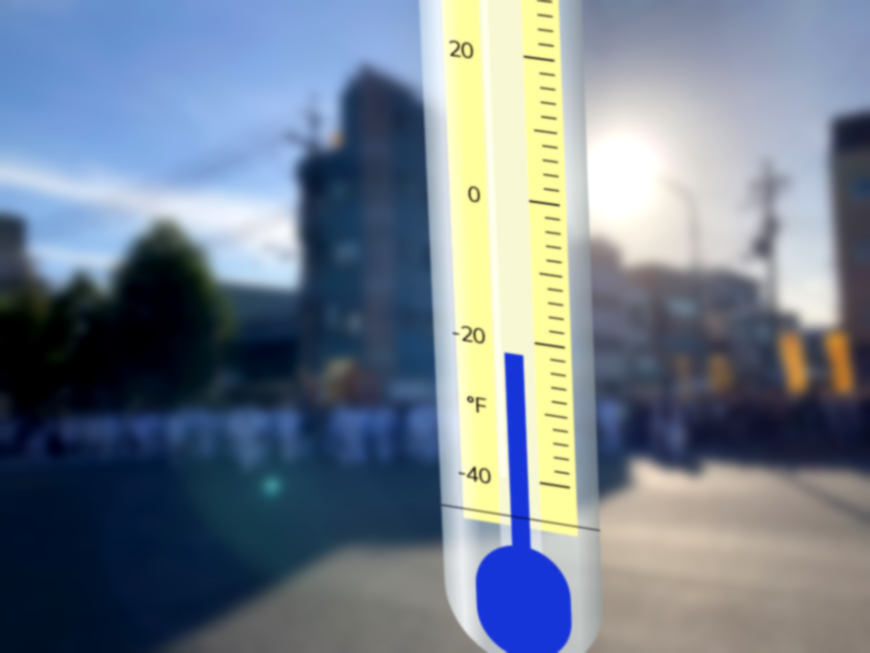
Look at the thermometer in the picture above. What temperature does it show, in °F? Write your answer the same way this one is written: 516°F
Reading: -22°F
